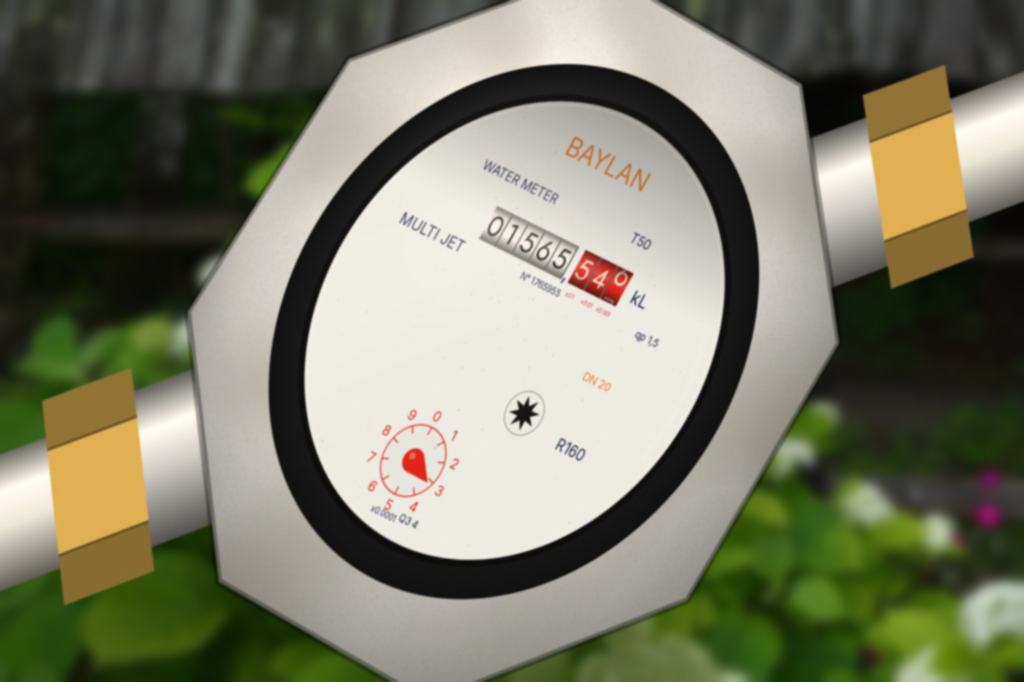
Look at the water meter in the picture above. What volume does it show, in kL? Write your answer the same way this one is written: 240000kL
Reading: 1565.5463kL
